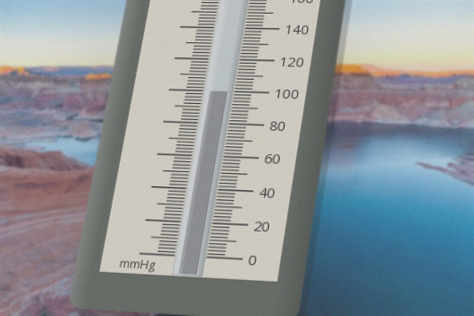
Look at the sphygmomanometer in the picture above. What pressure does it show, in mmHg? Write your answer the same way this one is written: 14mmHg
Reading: 100mmHg
